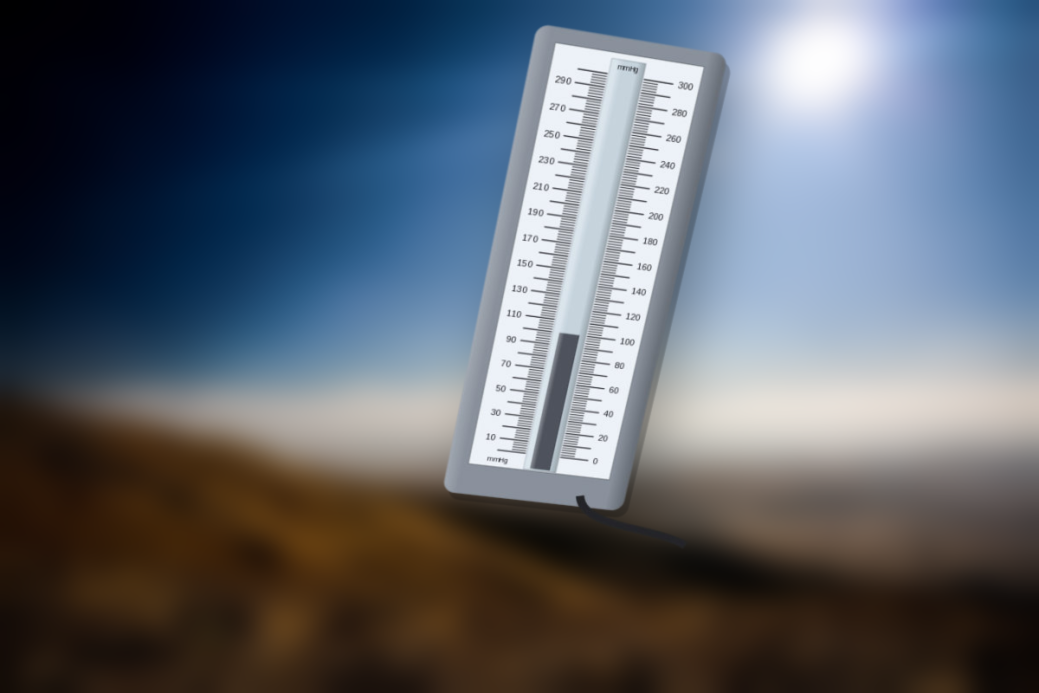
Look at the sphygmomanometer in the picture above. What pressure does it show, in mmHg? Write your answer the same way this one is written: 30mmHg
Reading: 100mmHg
